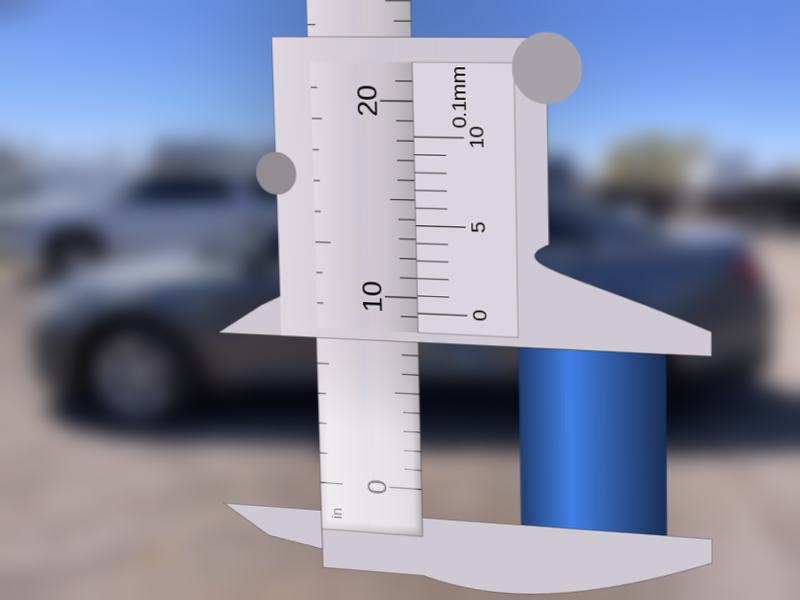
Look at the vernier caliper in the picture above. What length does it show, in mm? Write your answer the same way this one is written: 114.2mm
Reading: 9.2mm
